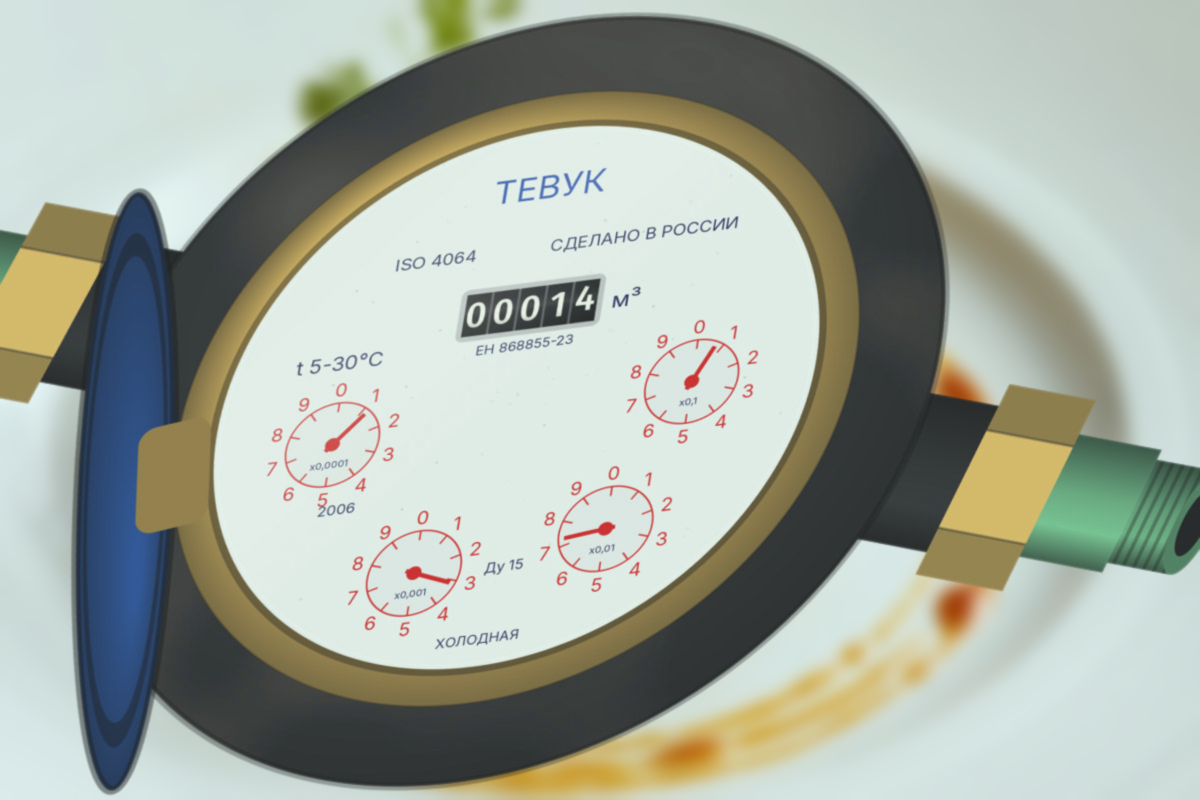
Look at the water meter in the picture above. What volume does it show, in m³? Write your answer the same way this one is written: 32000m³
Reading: 14.0731m³
